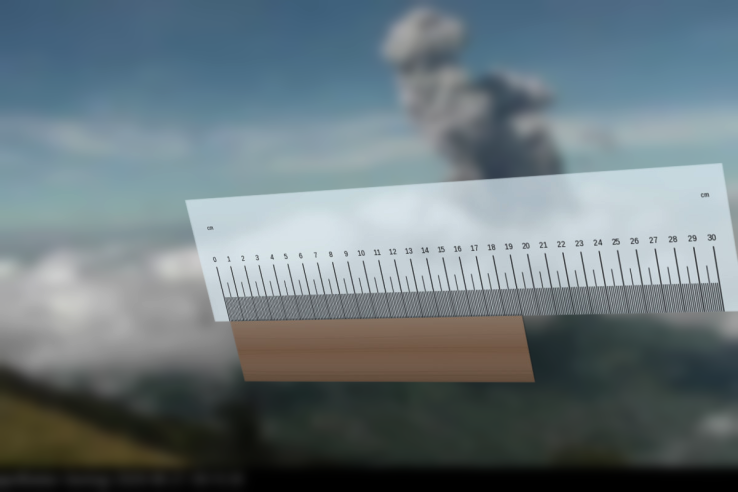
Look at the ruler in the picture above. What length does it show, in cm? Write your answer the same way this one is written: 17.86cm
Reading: 19cm
